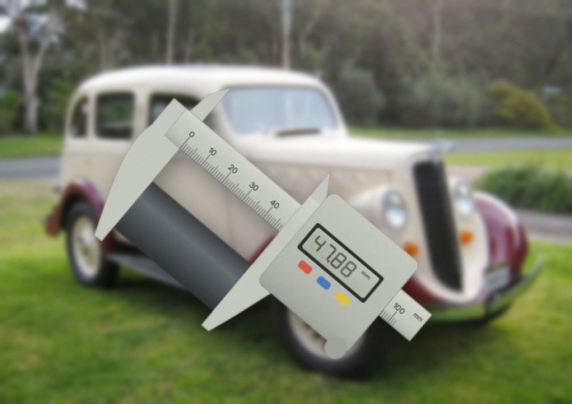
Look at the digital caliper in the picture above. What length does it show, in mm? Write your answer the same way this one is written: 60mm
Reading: 47.88mm
